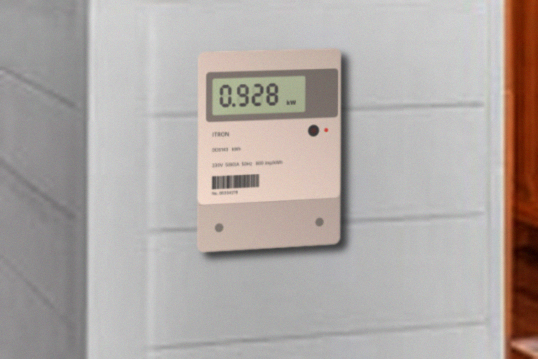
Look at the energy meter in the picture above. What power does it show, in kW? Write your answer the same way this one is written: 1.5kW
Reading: 0.928kW
